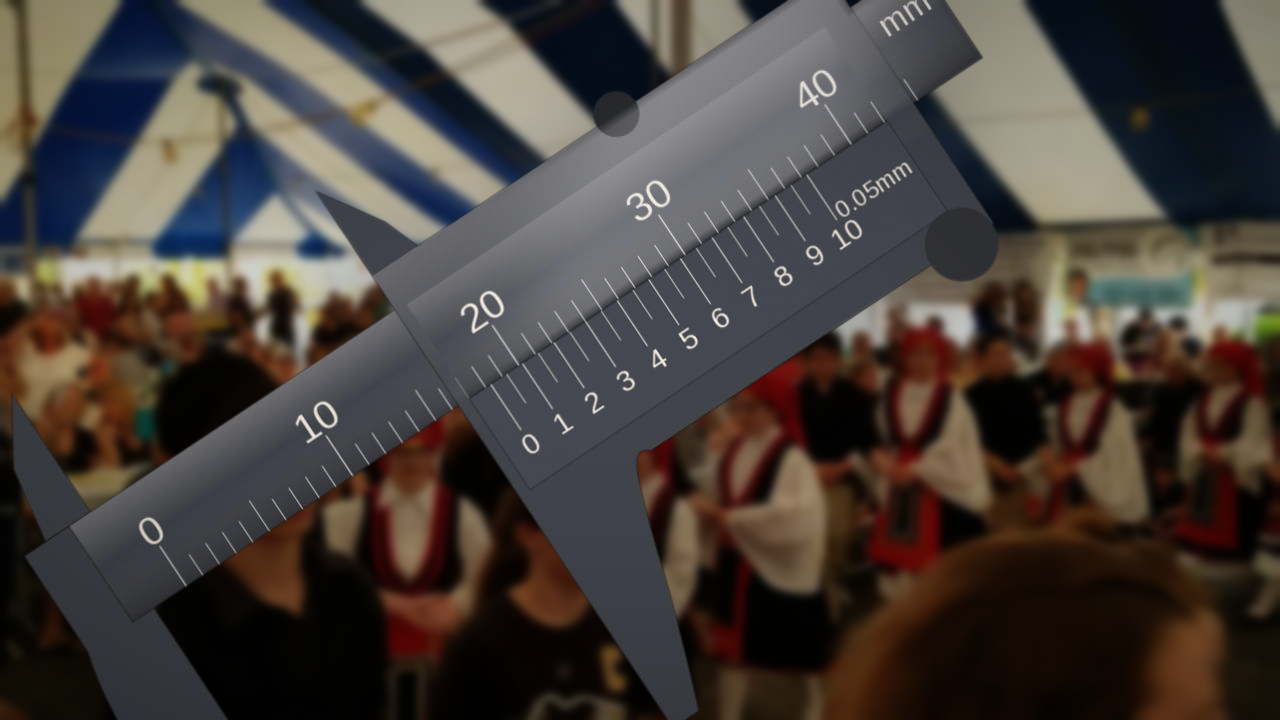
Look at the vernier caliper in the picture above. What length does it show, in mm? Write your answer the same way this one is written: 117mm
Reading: 18.3mm
